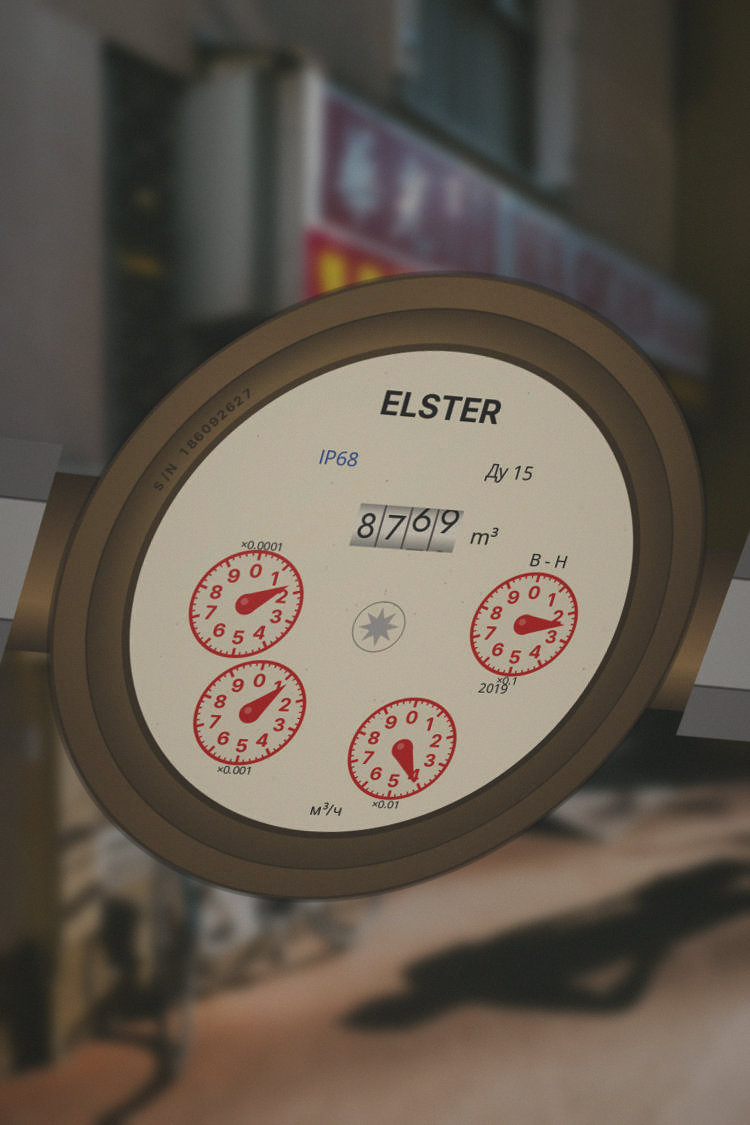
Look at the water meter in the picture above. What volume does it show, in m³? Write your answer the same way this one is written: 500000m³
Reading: 8769.2411m³
